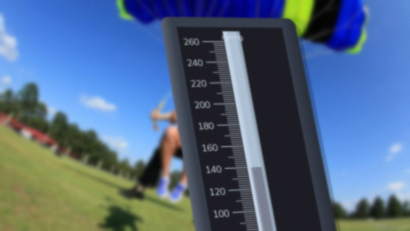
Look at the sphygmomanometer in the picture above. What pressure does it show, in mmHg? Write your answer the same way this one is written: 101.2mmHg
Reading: 140mmHg
